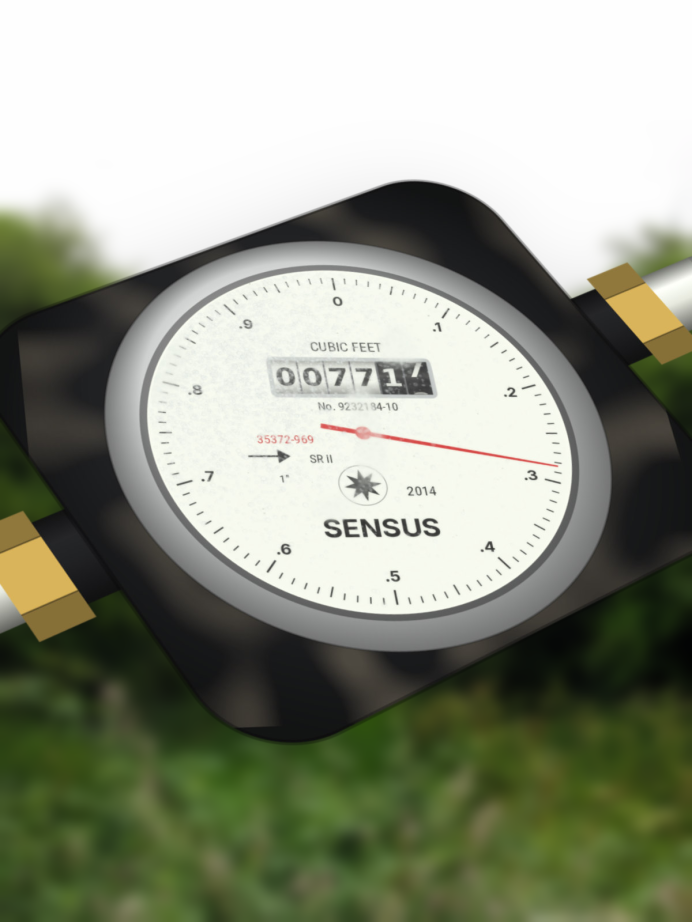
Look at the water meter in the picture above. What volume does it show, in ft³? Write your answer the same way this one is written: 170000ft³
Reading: 7717.28ft³
